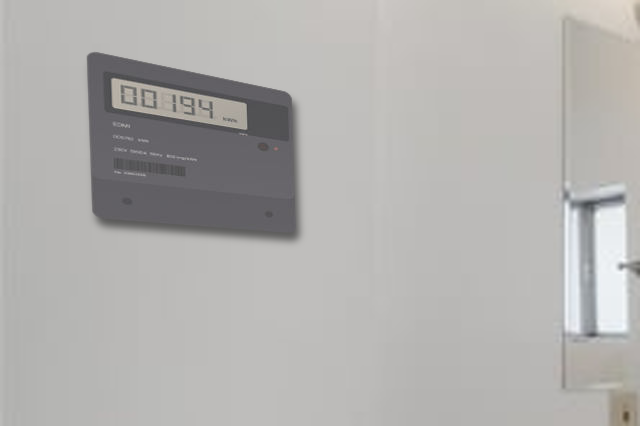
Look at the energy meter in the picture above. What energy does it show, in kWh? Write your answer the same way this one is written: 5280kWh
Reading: 194kWh
